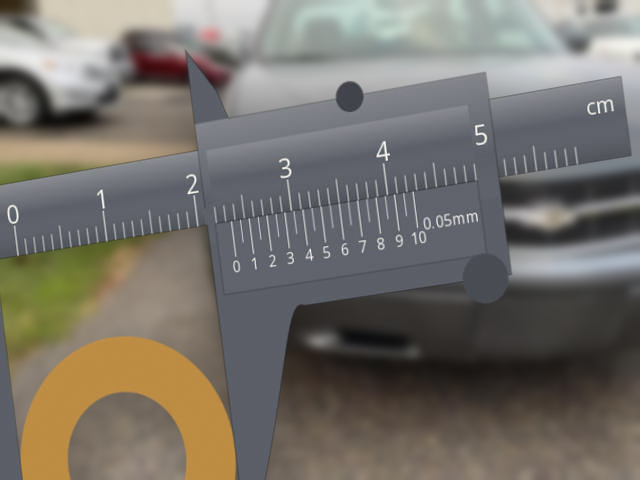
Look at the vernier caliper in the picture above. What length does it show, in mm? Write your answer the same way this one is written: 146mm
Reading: 23.6mm
